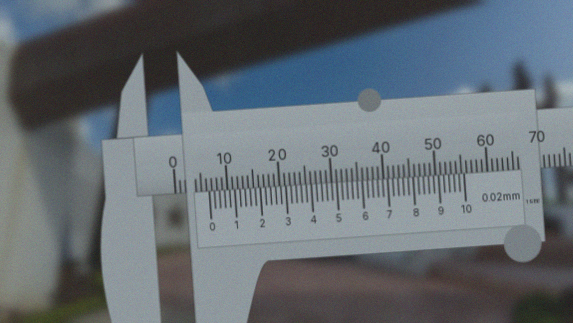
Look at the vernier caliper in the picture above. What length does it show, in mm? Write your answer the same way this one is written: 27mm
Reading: 6.5mm
